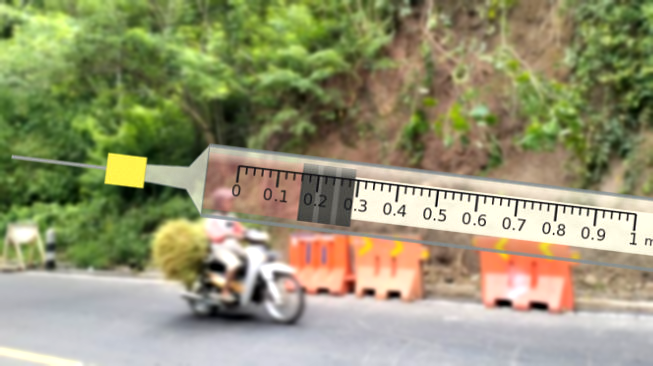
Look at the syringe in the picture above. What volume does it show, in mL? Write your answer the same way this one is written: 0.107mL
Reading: 0.16mL
